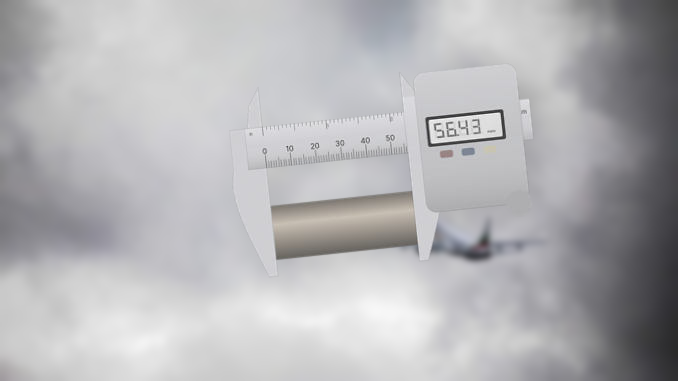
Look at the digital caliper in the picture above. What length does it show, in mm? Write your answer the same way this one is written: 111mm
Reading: 56.43mm
